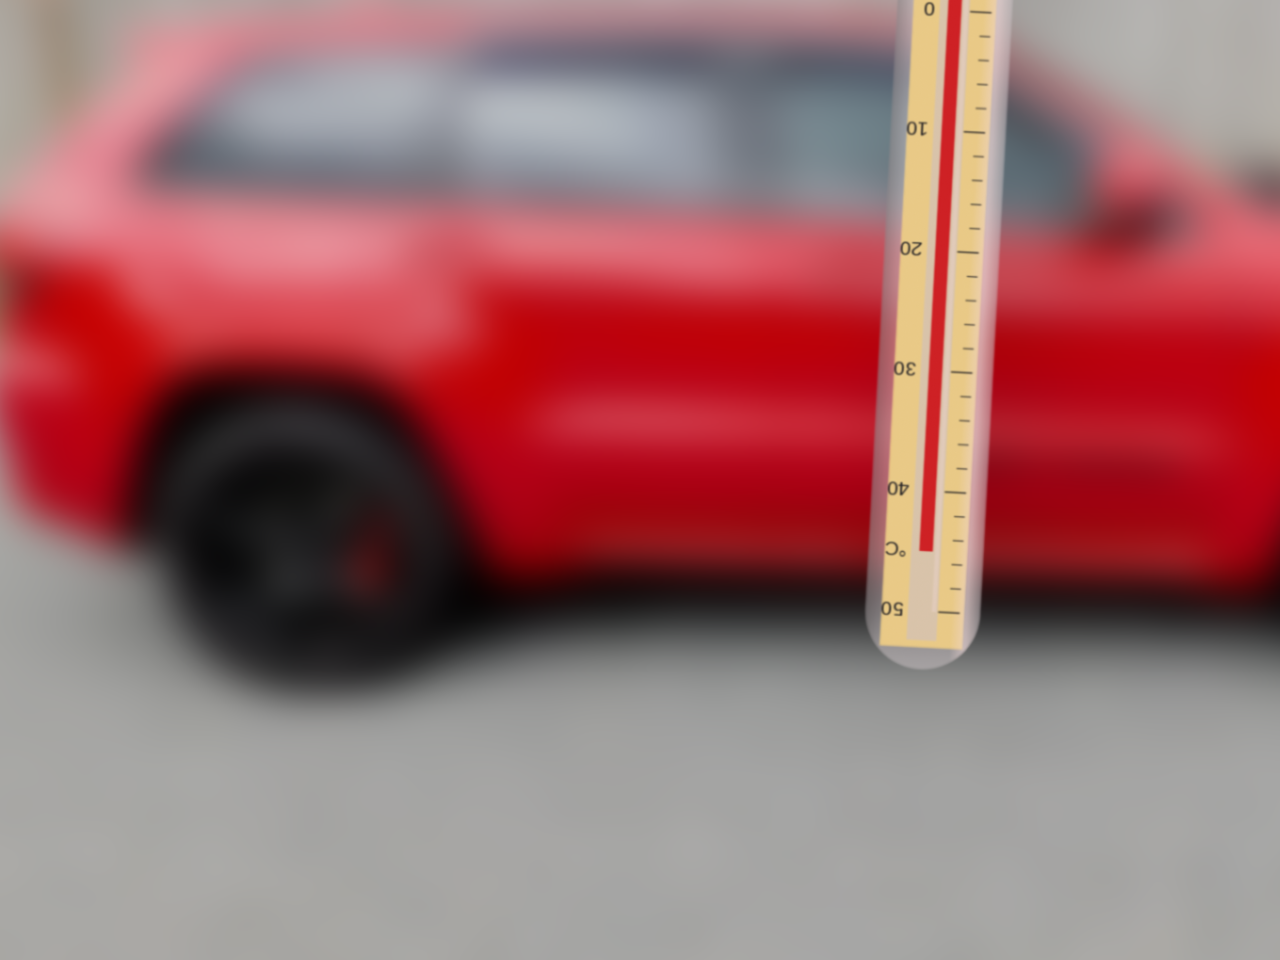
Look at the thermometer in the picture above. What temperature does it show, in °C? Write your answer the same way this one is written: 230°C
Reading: 45°C
